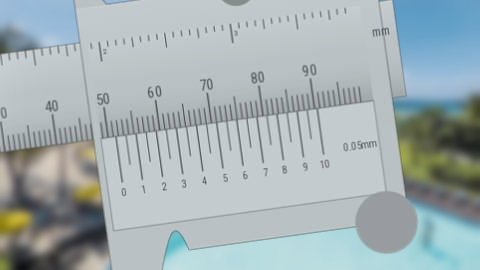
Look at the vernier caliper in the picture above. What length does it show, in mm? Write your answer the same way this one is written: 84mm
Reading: 51.5mm
